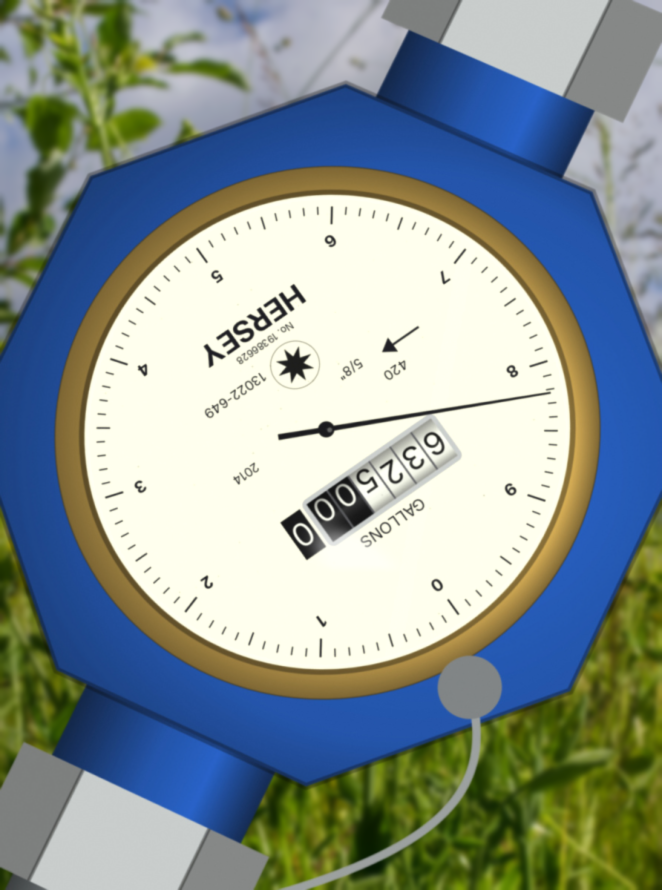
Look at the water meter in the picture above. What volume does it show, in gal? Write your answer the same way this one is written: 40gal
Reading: 6324998.2gal
